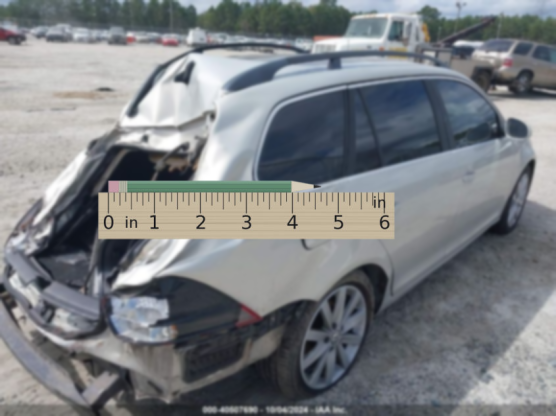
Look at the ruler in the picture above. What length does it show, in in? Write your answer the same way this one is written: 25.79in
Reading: 4.625in
